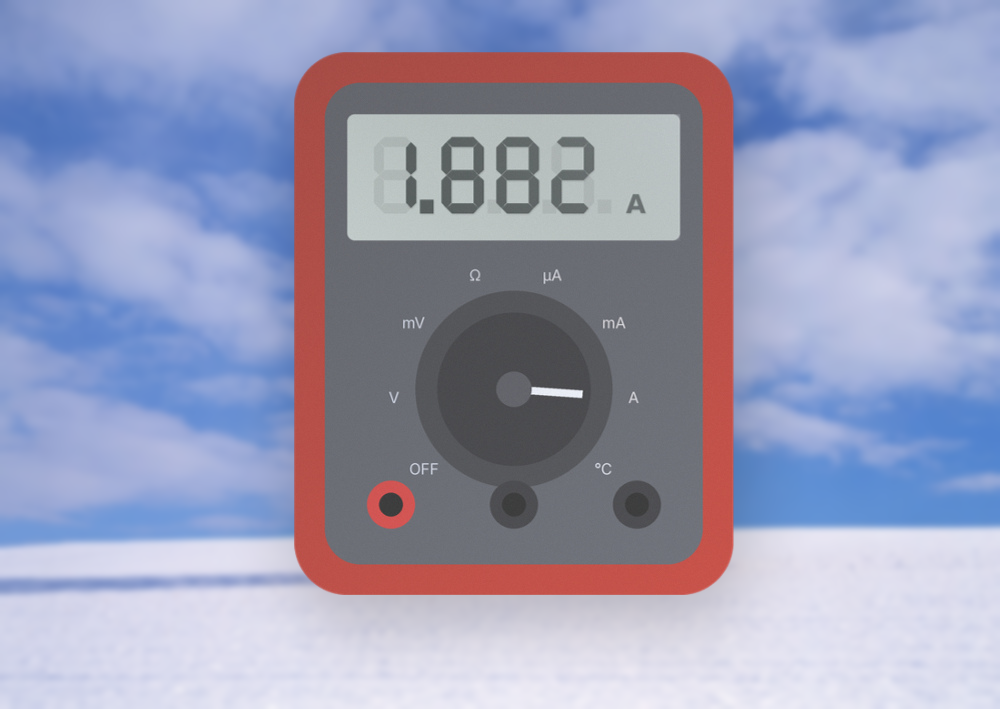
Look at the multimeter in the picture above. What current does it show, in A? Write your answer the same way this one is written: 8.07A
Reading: 1.882A
